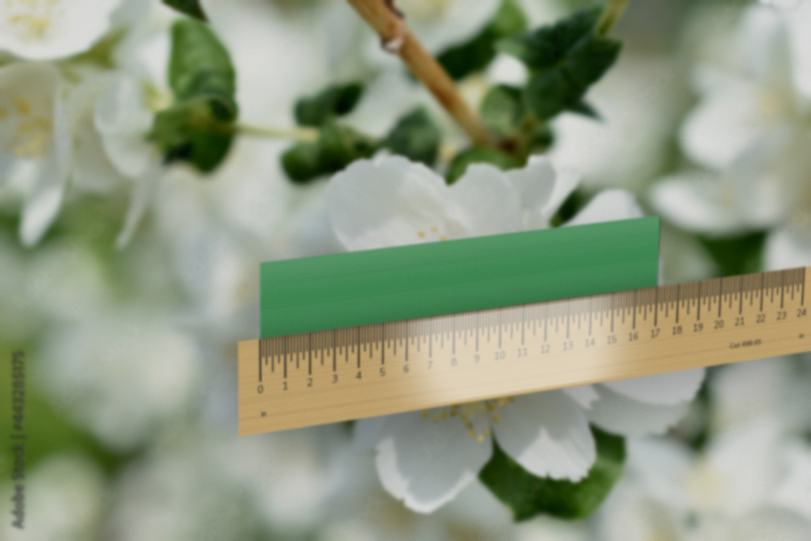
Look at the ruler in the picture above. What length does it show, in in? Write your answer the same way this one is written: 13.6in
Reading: 17in
